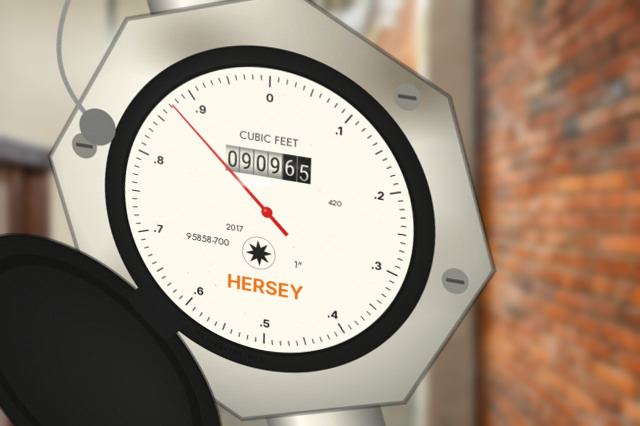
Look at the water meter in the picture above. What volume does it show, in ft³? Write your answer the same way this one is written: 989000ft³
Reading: 90964.87ft³
